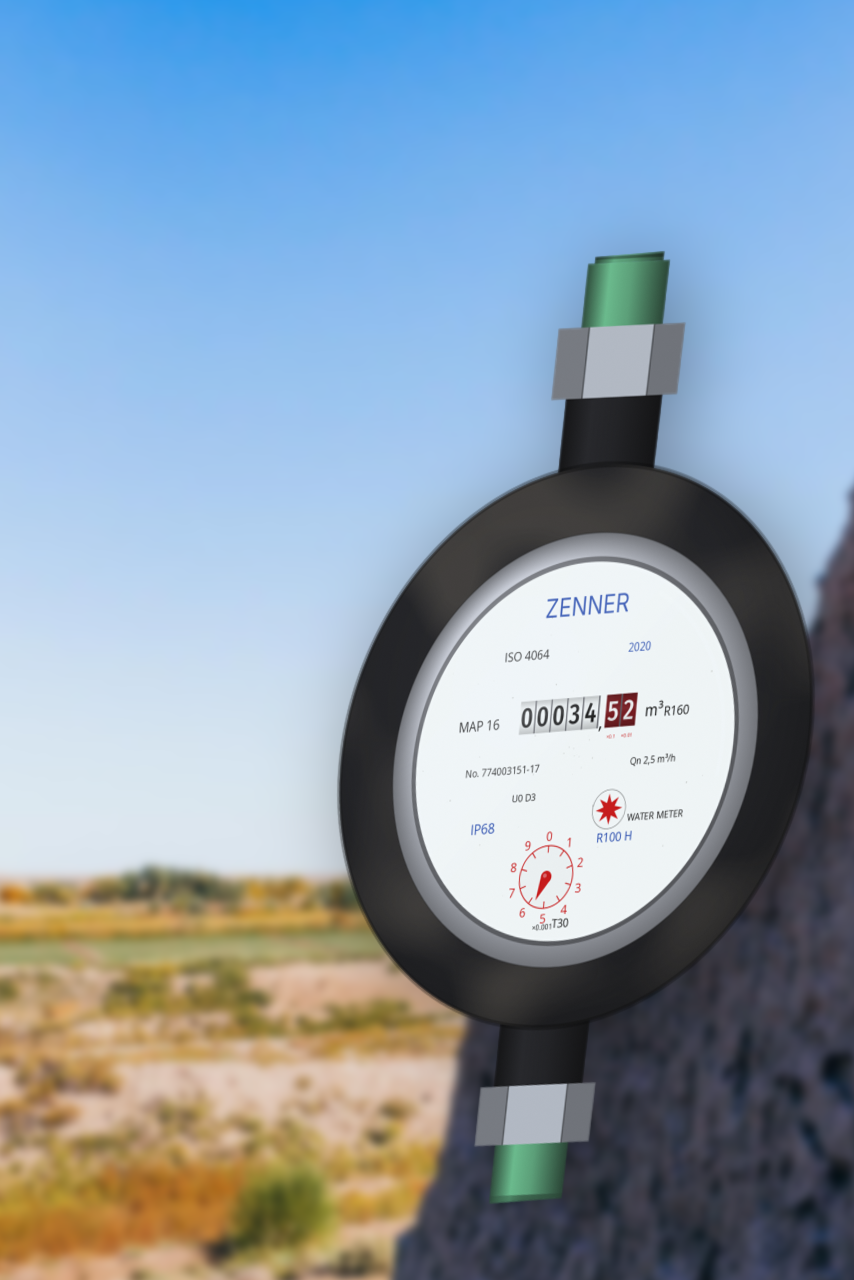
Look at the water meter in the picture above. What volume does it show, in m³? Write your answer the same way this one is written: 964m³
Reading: 34.525m³
